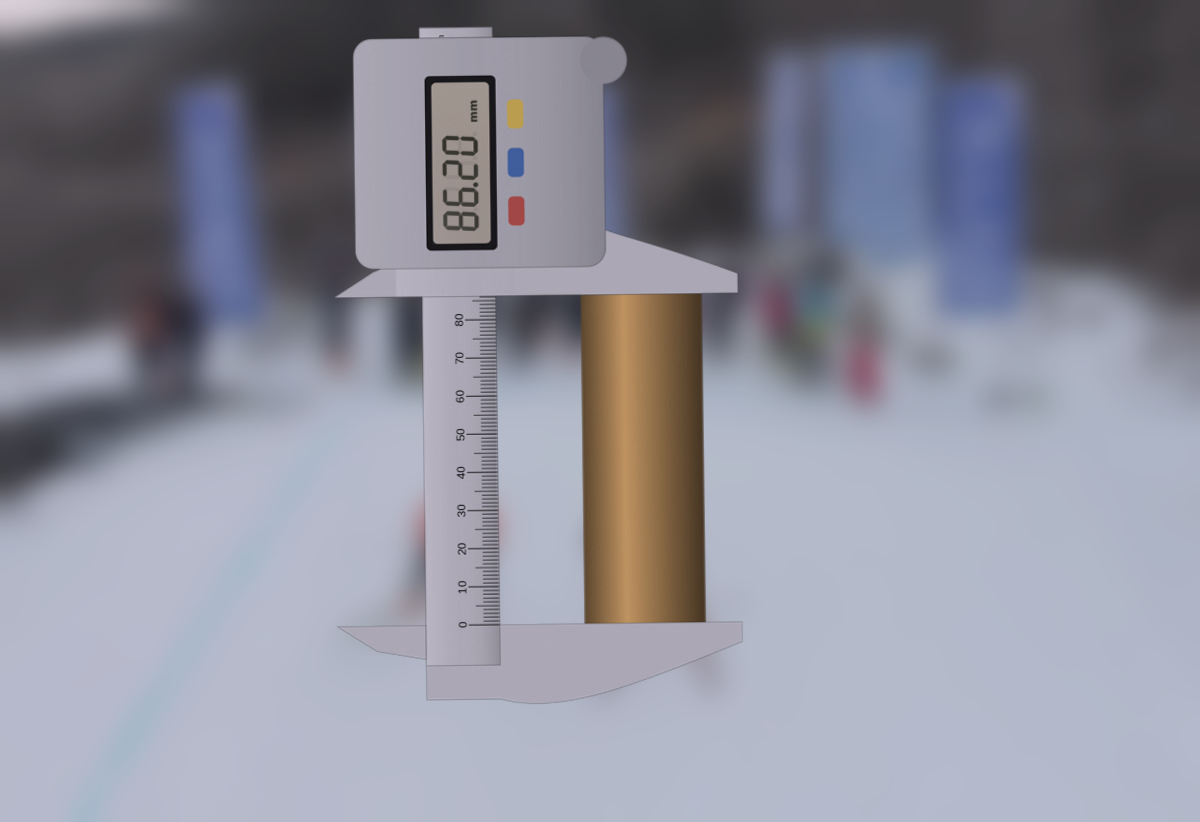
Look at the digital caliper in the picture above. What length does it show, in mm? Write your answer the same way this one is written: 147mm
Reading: 86.20mm
